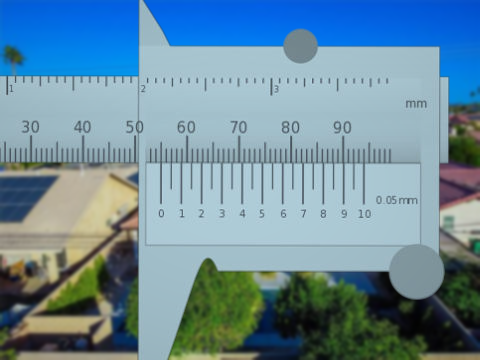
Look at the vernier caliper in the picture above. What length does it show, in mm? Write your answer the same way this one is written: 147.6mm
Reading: 55.0mm
